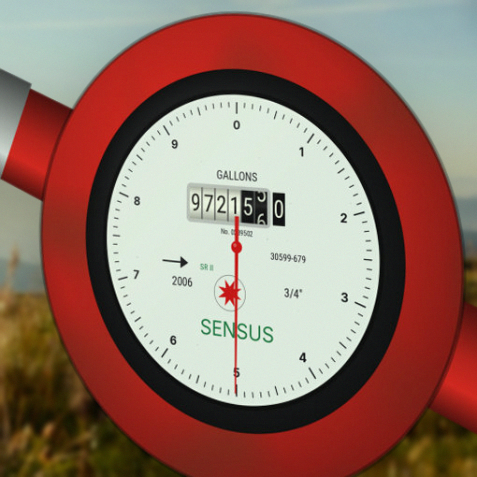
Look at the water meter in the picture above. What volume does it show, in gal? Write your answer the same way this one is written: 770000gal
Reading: 9721555.0gal
